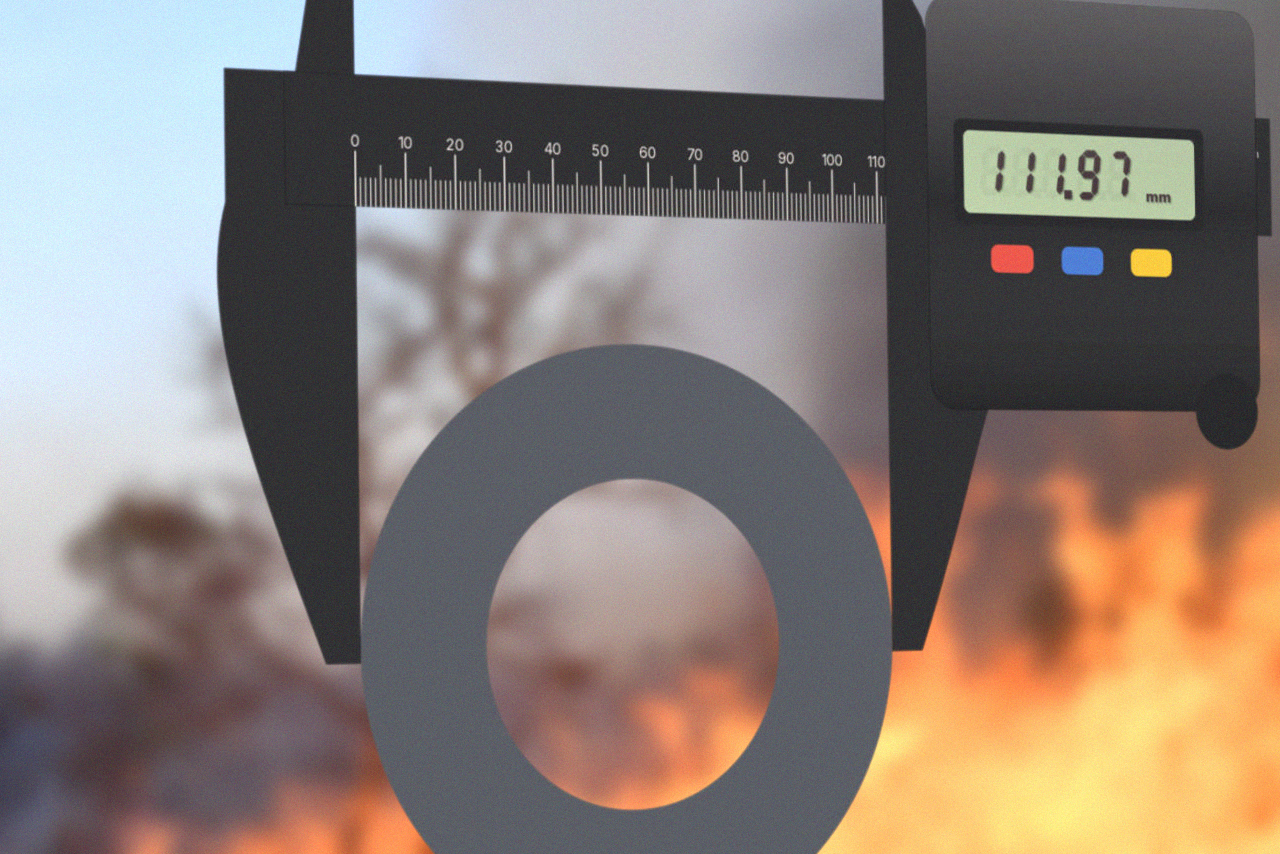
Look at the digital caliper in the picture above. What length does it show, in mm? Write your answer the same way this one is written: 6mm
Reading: 111.97mm
